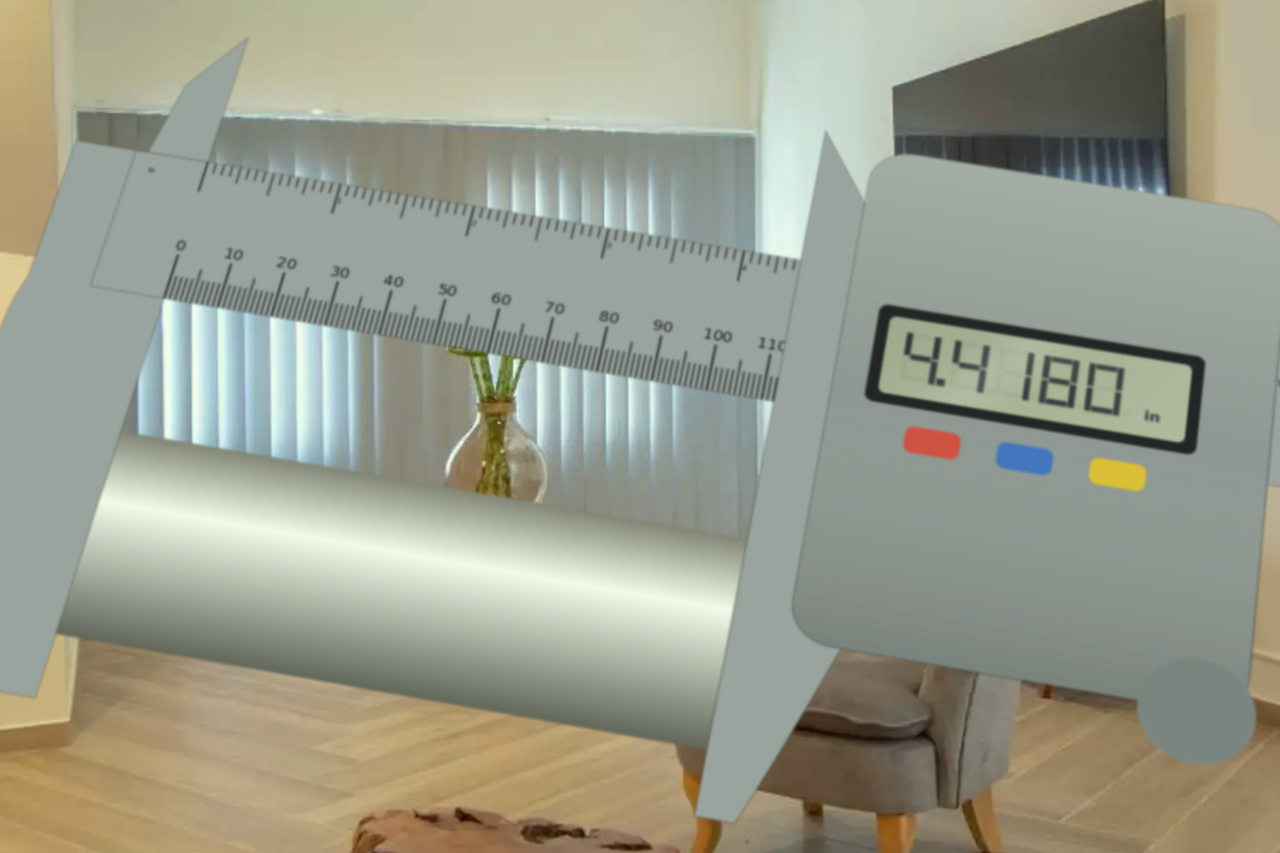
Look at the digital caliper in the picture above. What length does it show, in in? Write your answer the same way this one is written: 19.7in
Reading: 4.4180in
